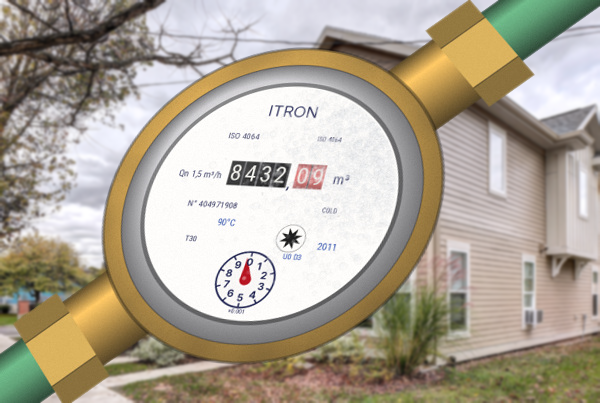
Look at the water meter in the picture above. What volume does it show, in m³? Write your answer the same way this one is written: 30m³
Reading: 8432.089m³
